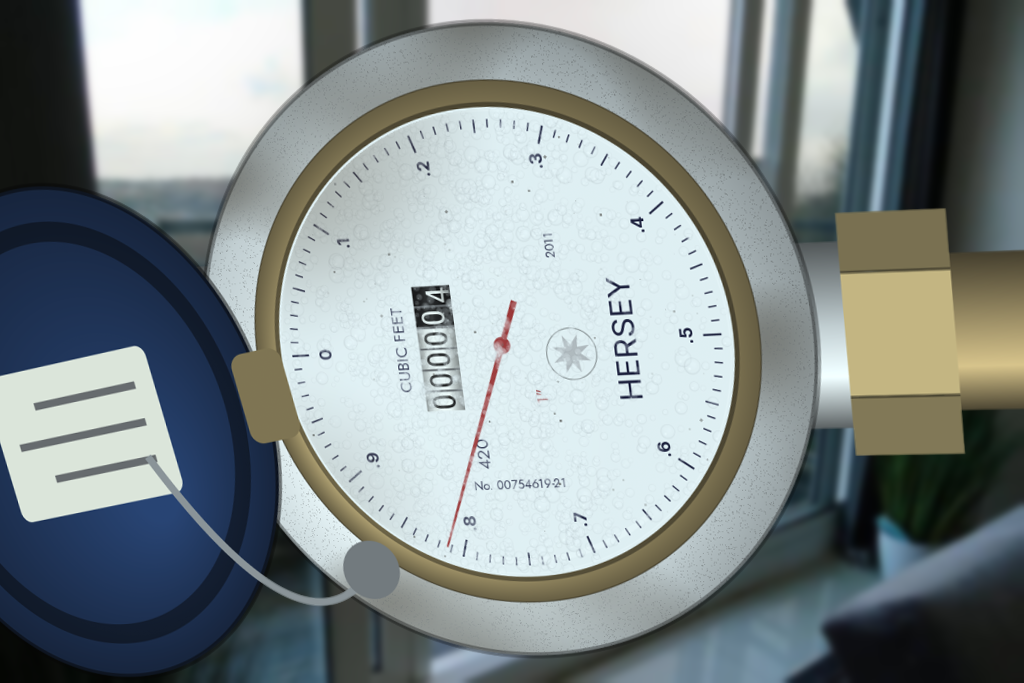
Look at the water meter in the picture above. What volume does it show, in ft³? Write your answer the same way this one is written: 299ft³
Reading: 3.81ft³
